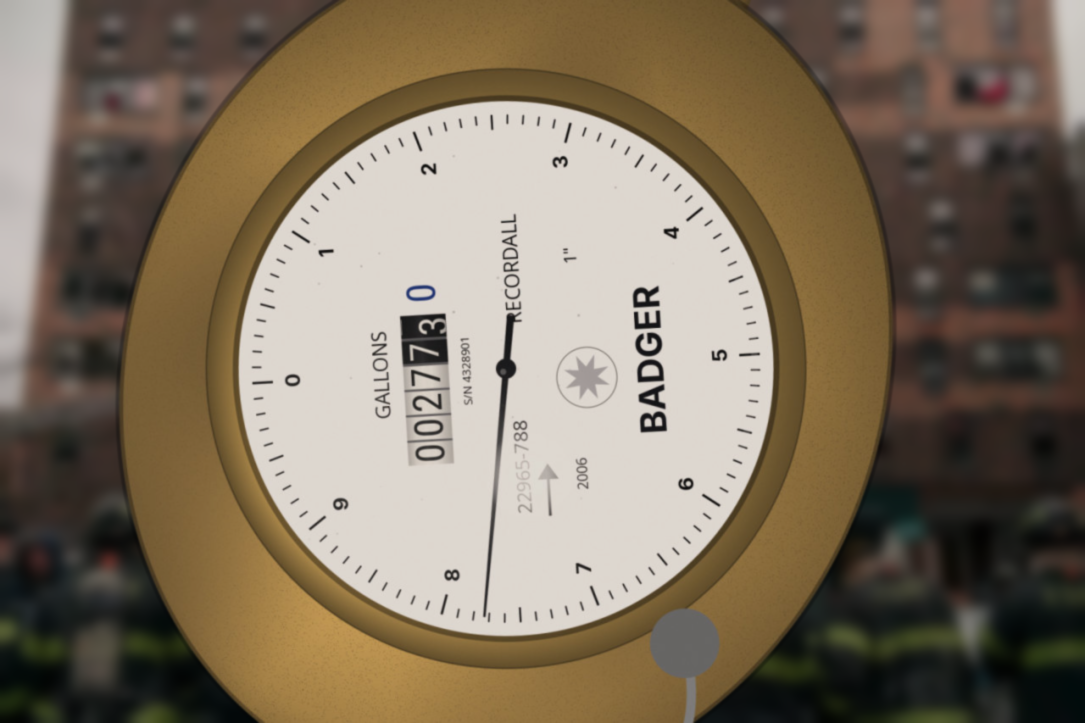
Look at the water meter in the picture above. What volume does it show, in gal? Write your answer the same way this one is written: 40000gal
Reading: 27727.7gal
